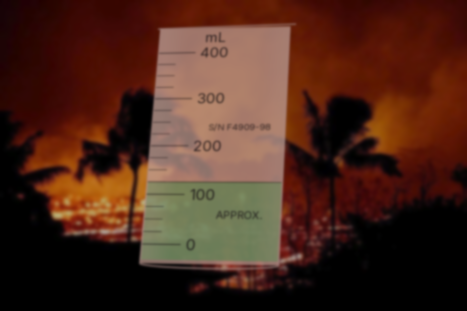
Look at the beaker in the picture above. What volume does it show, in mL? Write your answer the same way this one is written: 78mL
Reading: 125mL
